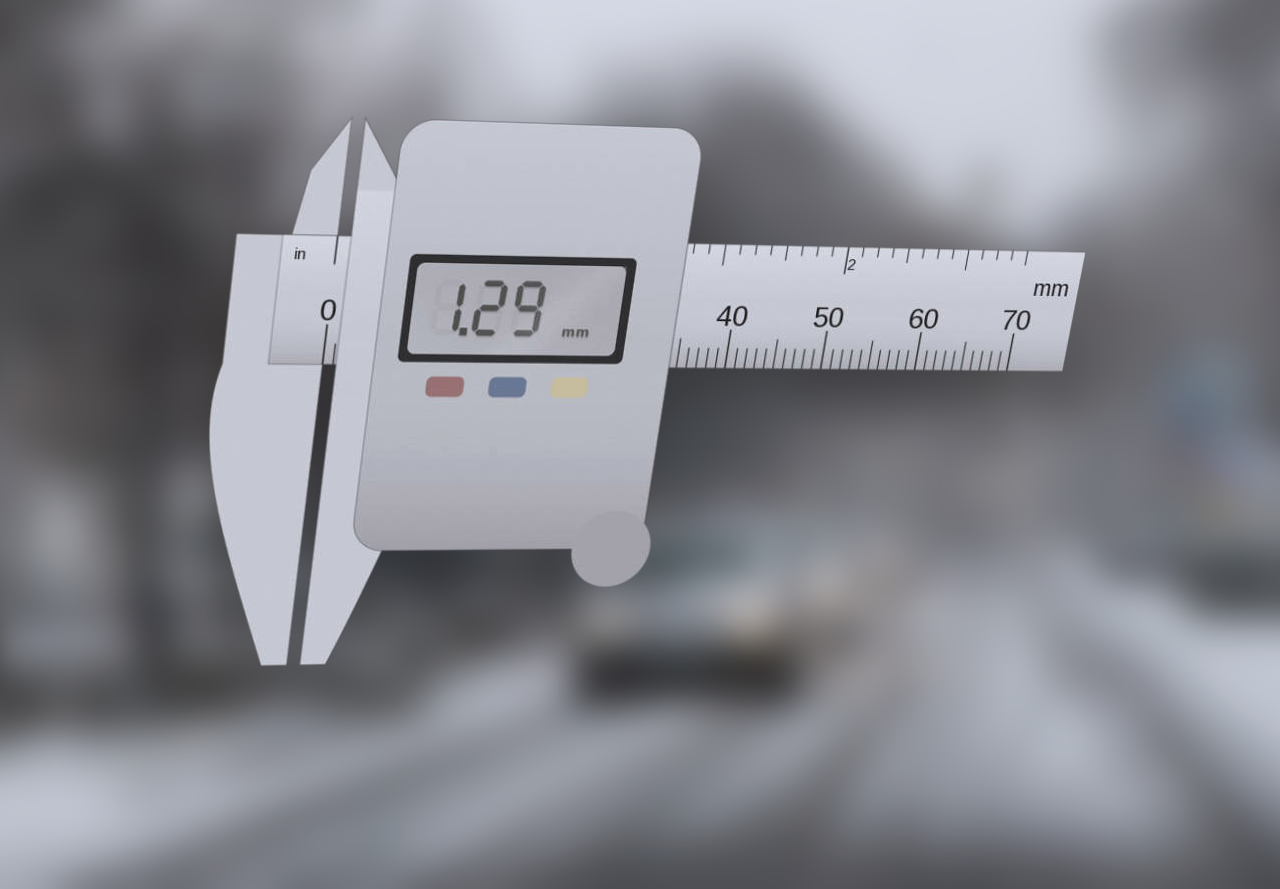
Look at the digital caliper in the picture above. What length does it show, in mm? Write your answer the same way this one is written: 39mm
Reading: 1.29mm
